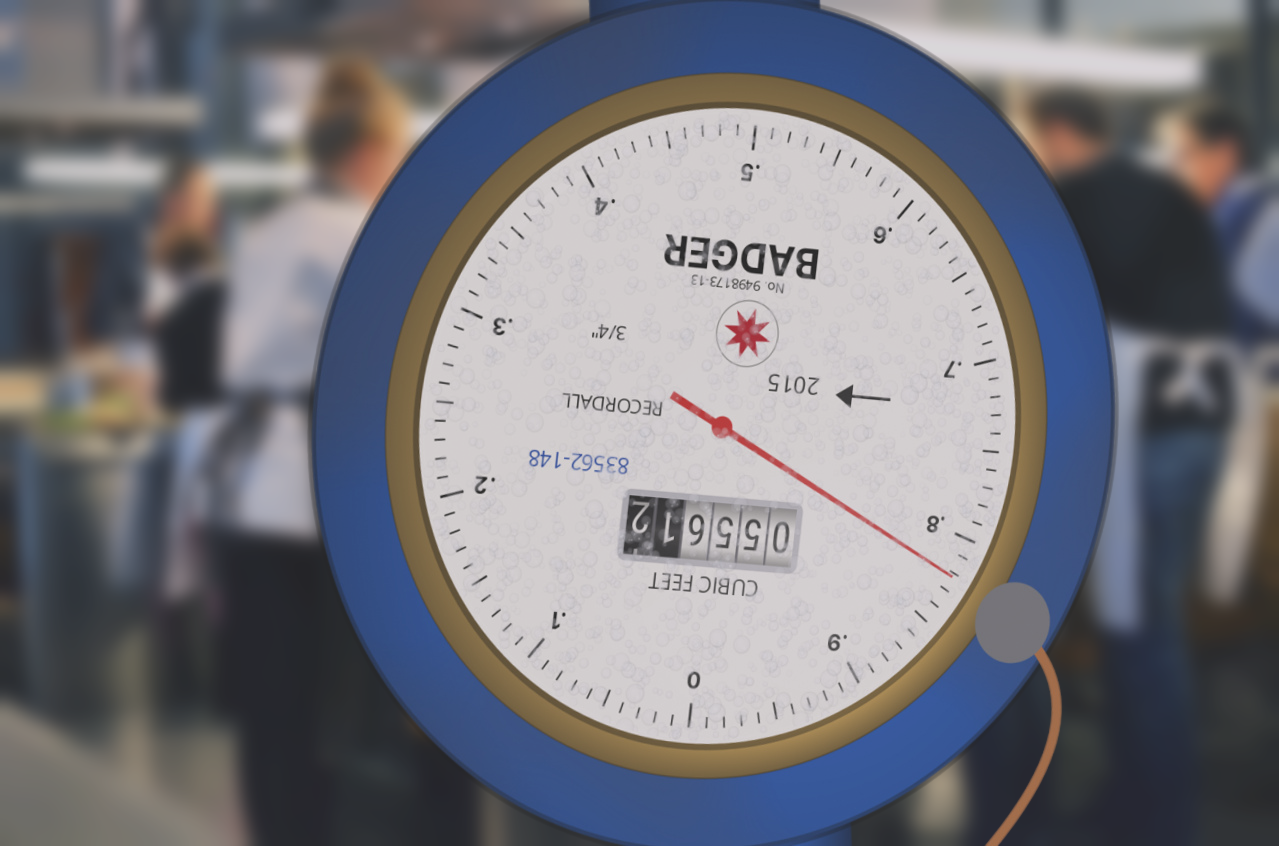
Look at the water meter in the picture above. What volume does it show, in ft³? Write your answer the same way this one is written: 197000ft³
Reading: 55611.82ft³
